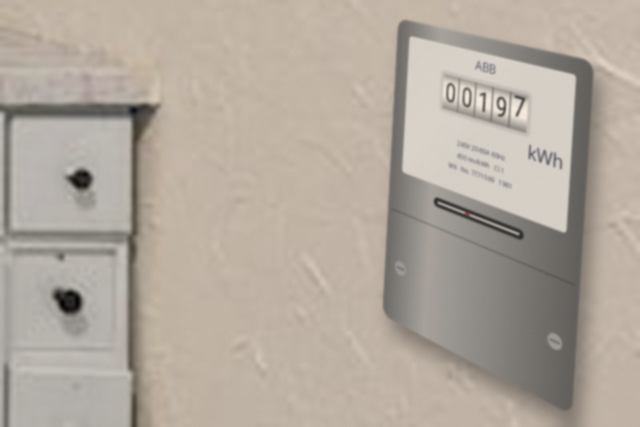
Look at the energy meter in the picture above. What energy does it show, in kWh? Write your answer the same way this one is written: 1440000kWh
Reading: 197kWh
